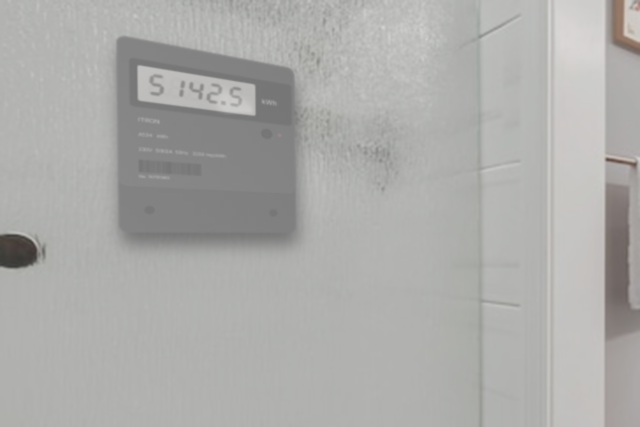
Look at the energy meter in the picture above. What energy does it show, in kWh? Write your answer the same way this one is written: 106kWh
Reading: 5142.5kWh
